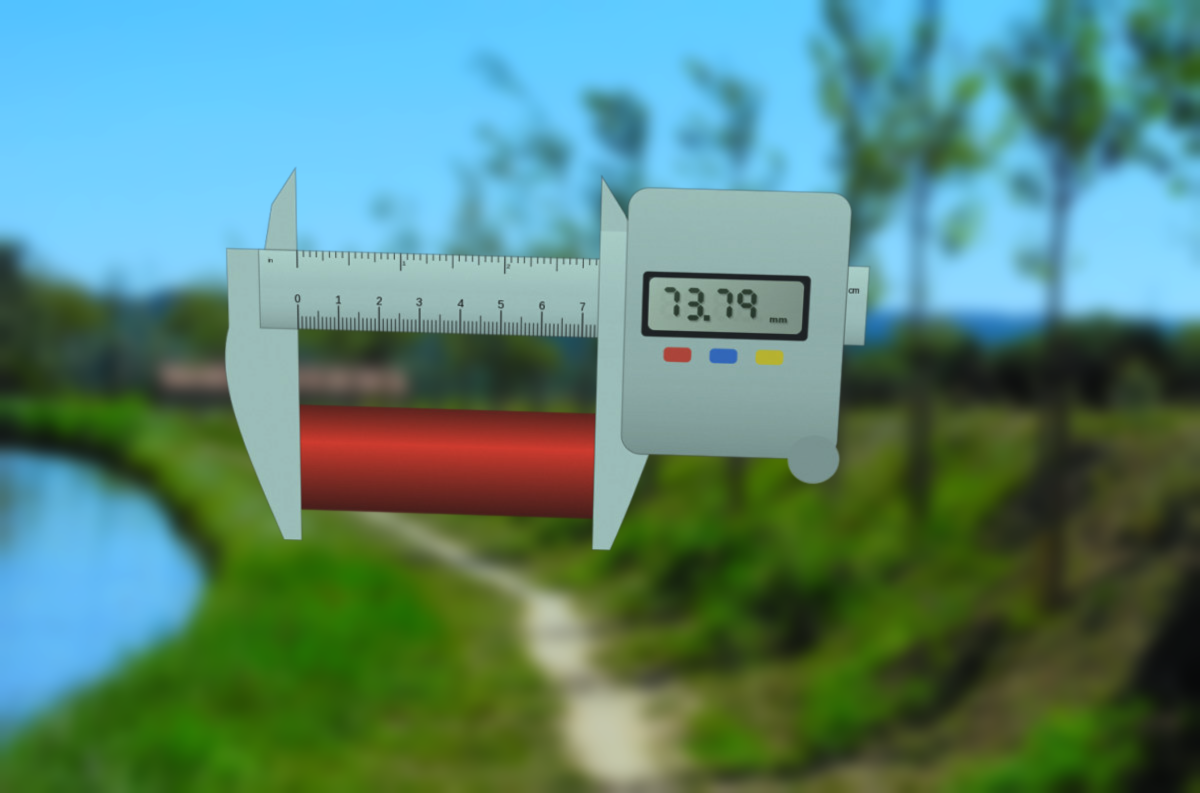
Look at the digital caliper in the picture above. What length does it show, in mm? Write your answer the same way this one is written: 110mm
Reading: 73.79mm
